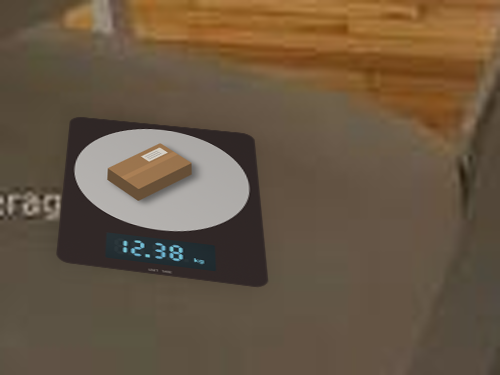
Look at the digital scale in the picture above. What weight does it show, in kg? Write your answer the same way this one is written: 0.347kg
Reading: 12.38kg
